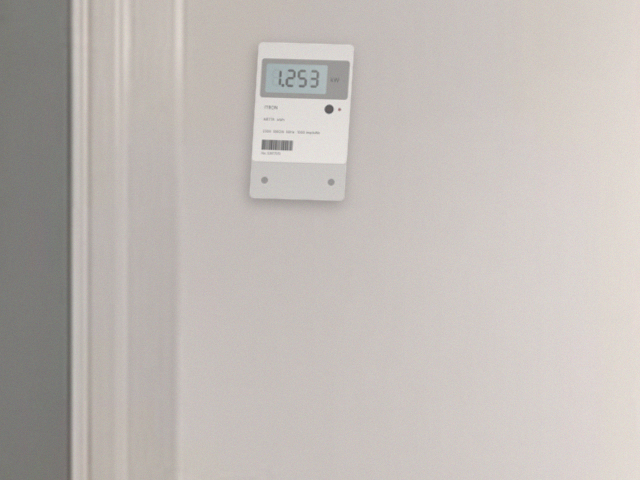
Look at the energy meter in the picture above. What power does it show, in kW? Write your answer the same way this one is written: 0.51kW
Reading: 1.253kW
